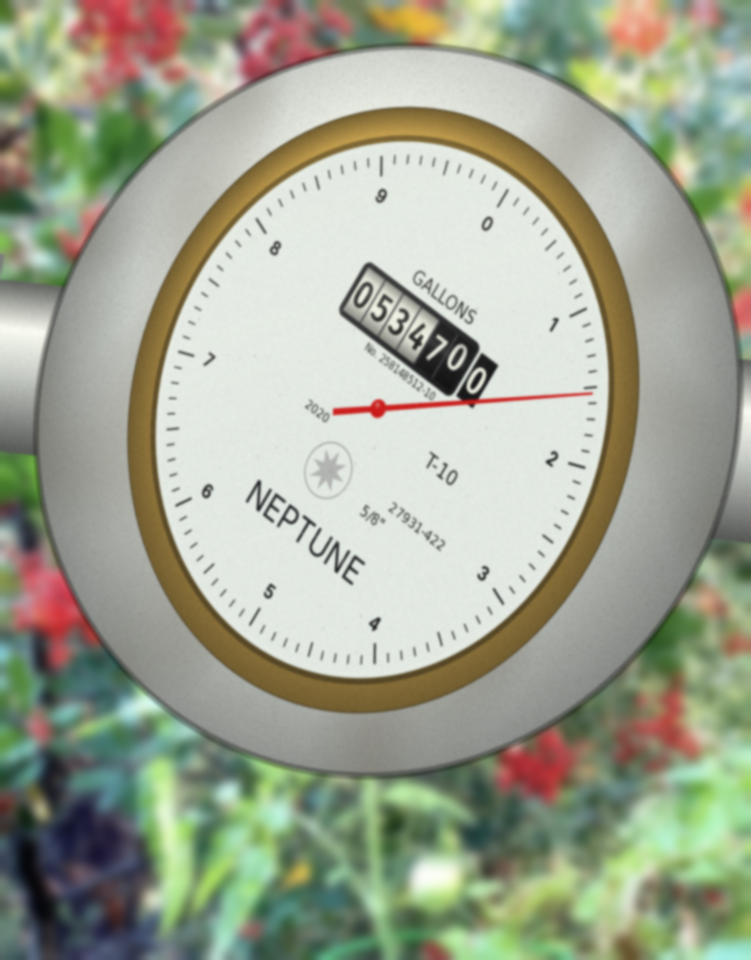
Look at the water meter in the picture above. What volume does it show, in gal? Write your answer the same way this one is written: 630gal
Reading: 534701.5gal
